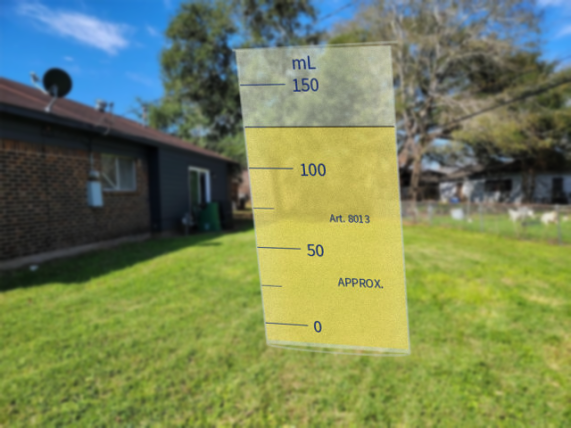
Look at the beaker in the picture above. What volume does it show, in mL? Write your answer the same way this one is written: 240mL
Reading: 125mL
